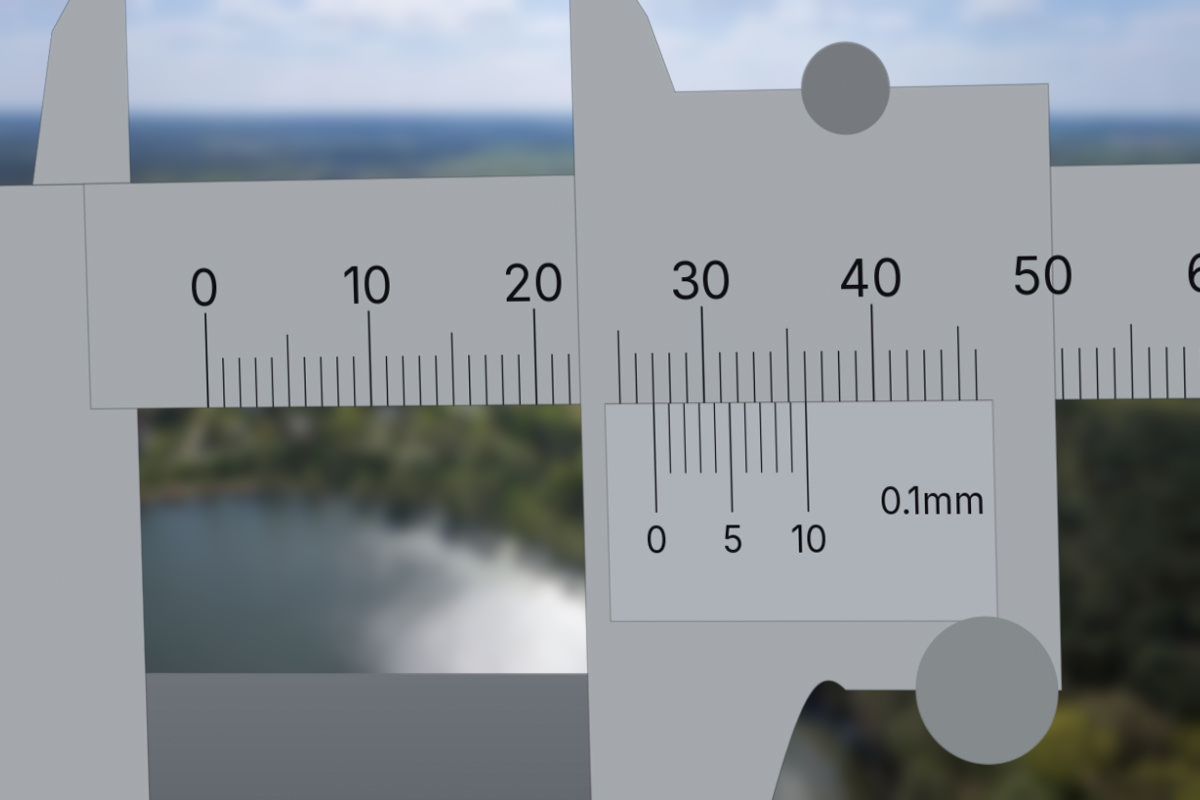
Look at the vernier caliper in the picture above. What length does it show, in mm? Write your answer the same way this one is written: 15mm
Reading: 27.0mm
